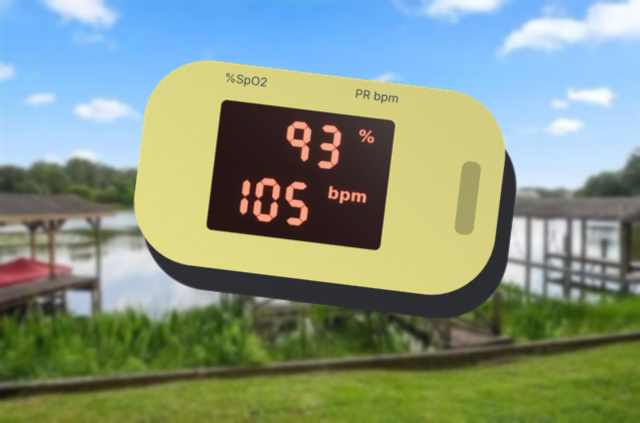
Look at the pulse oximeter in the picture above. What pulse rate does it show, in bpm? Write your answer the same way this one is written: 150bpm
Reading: 105bpm
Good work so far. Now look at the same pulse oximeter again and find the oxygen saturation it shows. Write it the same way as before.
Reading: 93%
